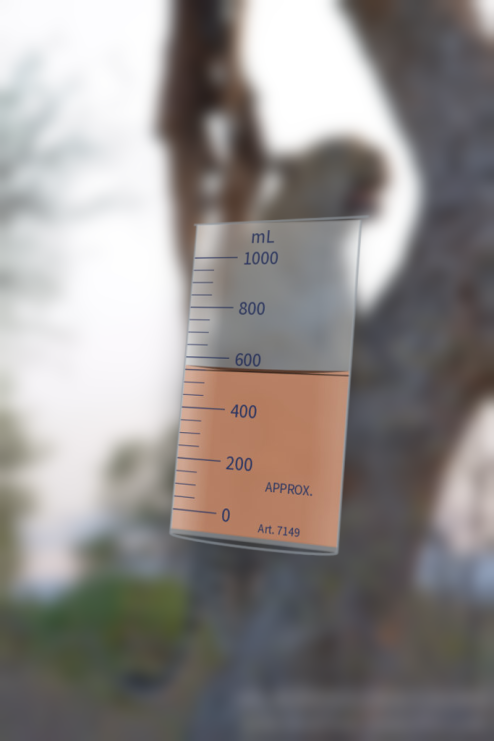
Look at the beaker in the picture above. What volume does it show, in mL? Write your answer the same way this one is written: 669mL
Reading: 550mL
